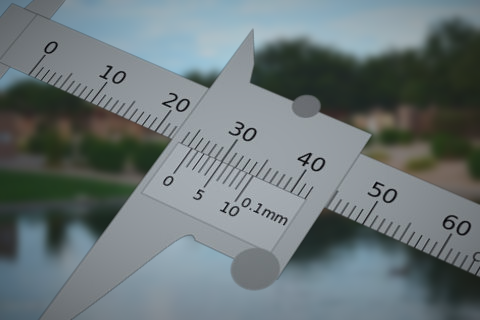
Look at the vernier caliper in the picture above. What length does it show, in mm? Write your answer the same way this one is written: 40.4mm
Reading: 25.6mm
